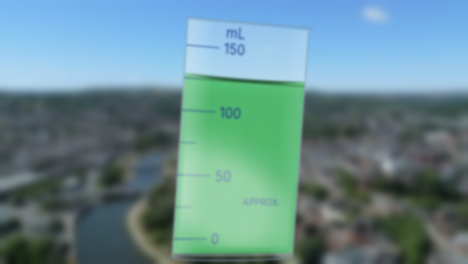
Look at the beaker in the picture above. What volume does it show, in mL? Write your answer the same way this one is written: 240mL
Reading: 125mL
